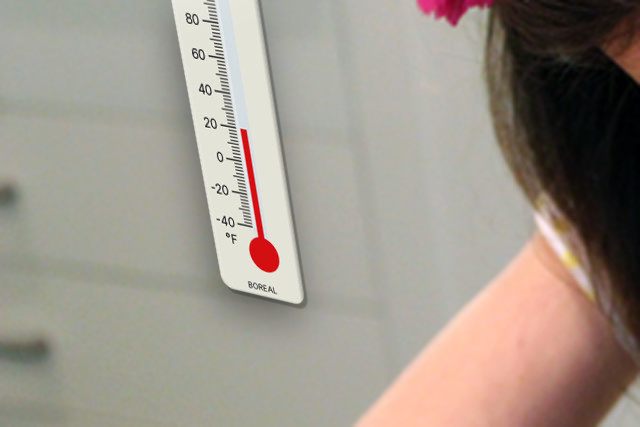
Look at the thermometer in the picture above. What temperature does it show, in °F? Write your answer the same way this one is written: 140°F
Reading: 20°F
